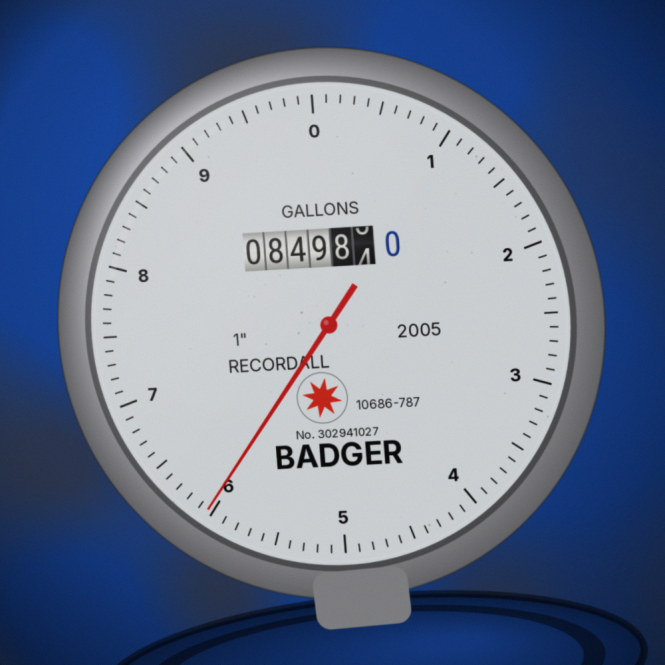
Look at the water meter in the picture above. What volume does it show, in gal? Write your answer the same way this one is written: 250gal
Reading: 849836.0gal
